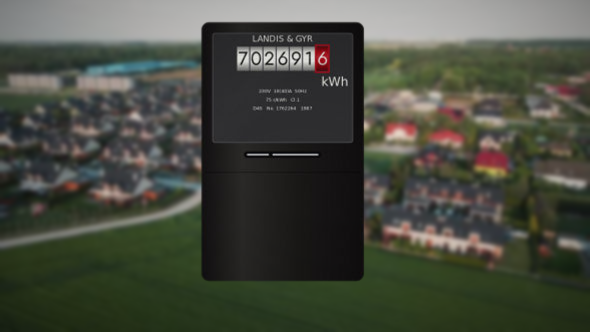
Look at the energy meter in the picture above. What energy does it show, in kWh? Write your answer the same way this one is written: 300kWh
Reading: 702691.6kWh
